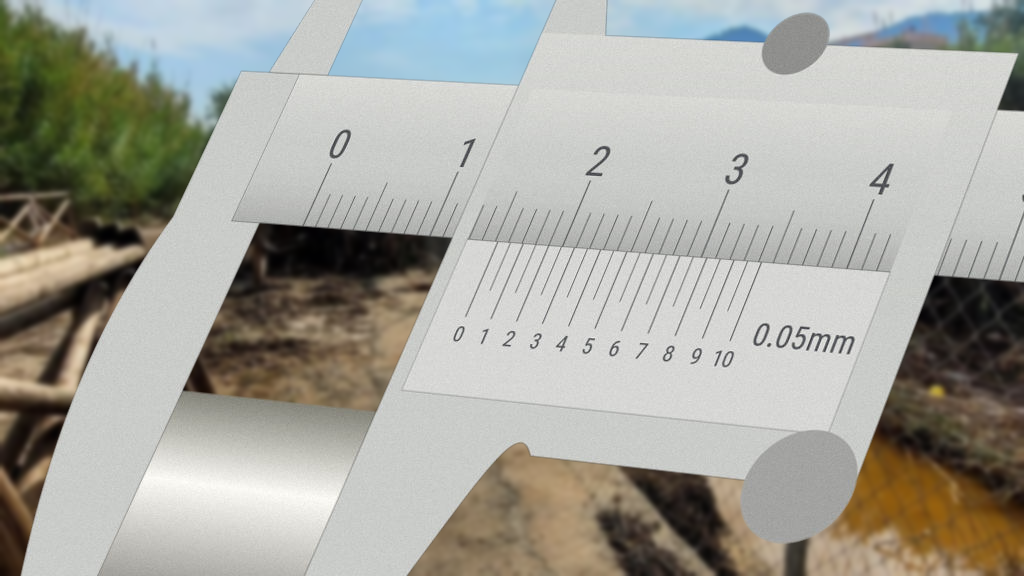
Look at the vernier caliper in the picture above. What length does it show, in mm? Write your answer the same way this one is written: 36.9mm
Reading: 15.2mm
